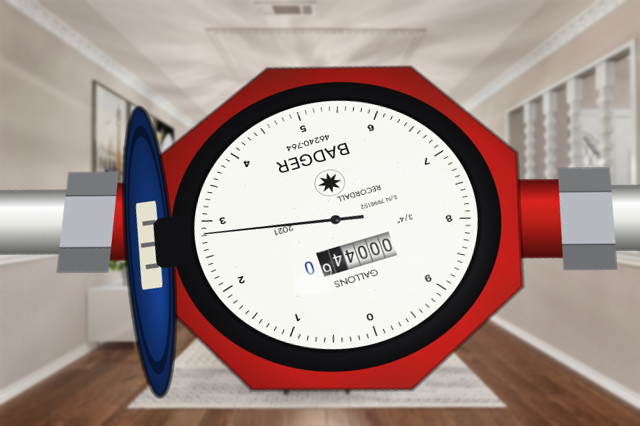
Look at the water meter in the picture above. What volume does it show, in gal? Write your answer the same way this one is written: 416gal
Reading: 4462.8gal
